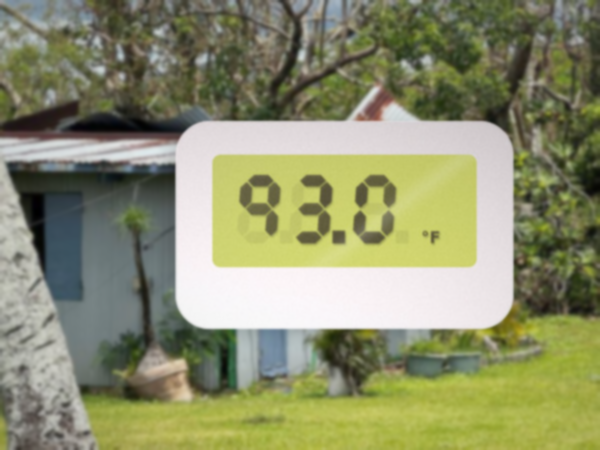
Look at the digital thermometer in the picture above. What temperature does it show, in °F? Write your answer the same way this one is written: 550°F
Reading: 93.0°F
